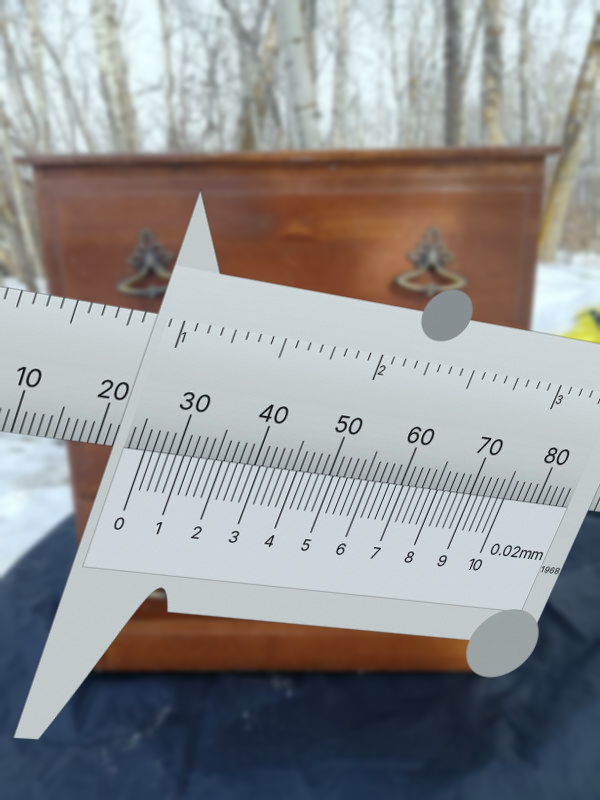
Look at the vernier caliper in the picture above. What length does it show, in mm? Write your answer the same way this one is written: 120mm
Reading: 26.0mm
